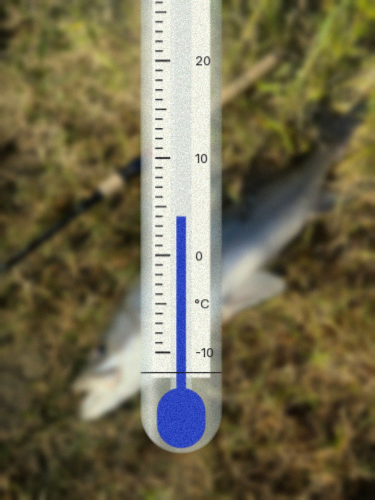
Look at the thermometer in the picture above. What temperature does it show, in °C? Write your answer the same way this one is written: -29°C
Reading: 4°C
